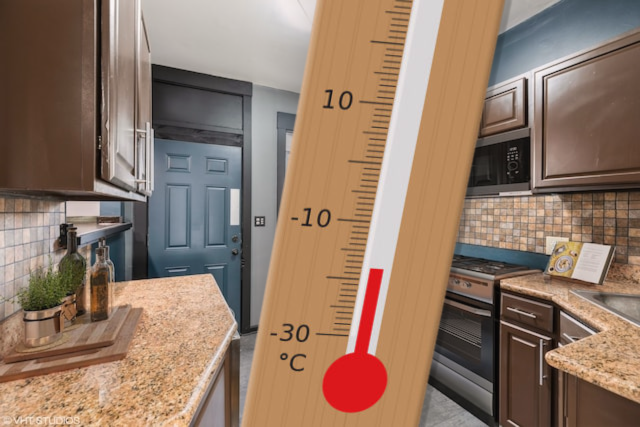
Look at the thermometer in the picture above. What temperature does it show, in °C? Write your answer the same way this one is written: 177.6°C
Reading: -18°C
